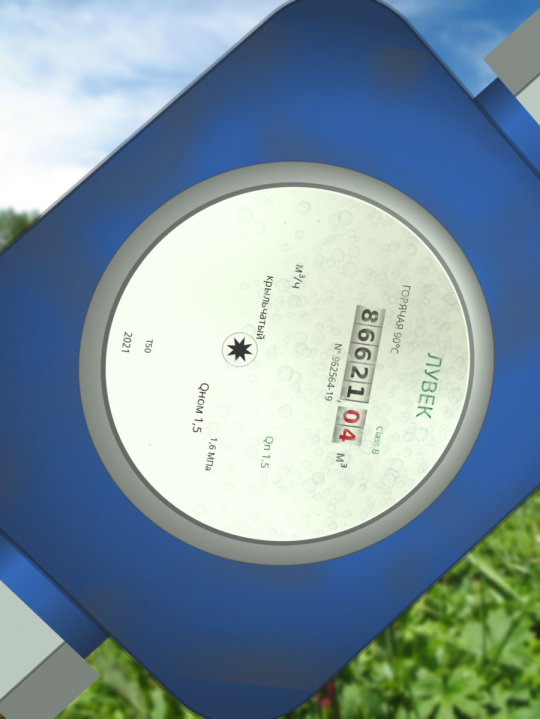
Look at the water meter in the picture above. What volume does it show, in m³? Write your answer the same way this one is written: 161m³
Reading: 86621.04m³
